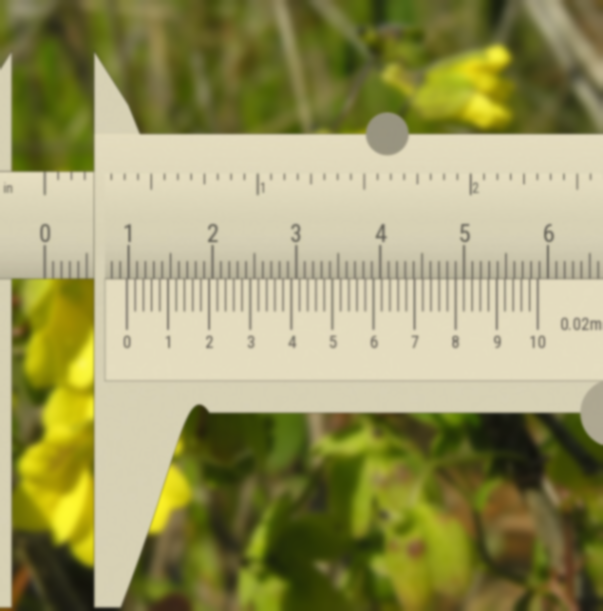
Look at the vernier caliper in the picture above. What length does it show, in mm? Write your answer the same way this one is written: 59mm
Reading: 9.8mm
